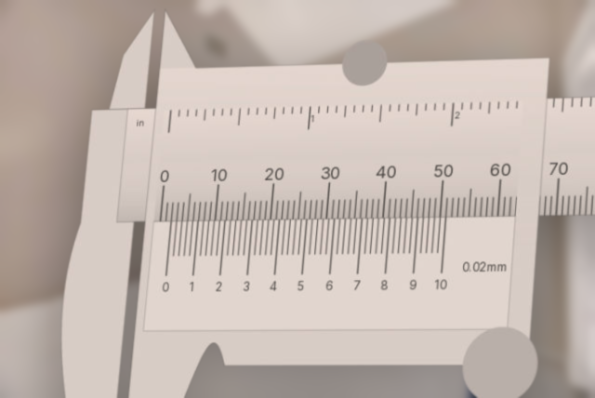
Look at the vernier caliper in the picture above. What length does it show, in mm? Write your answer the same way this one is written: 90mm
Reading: 2.0mm
